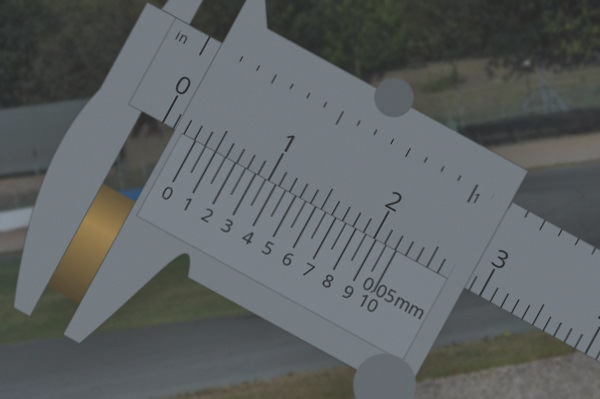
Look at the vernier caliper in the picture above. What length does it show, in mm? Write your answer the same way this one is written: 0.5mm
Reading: 3.1mm
